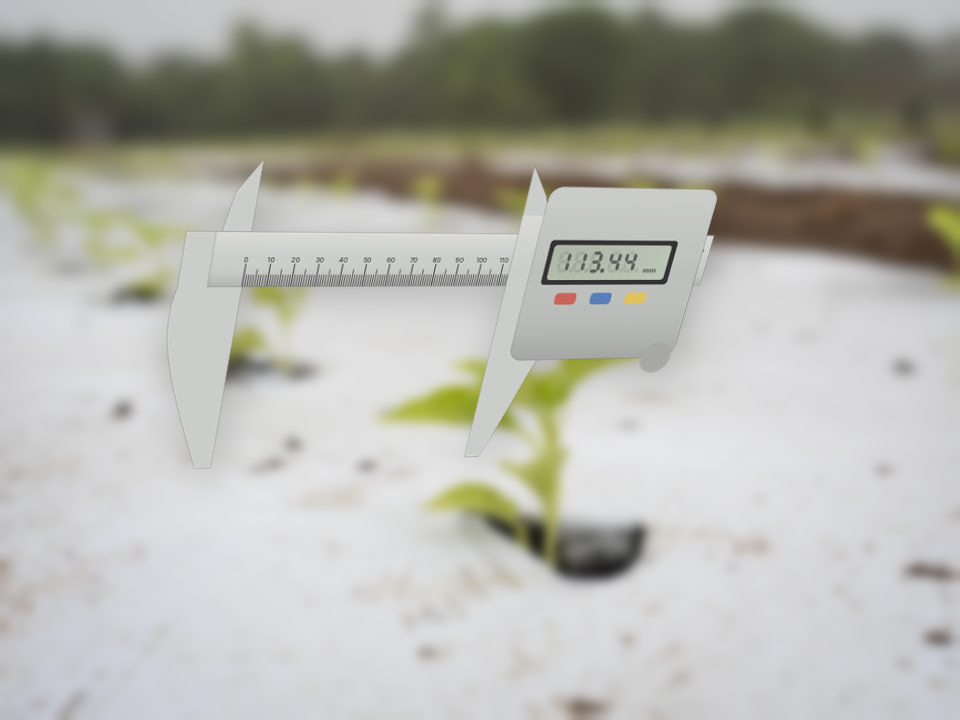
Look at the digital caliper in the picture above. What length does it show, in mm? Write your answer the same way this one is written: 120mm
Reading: 113.44mm
